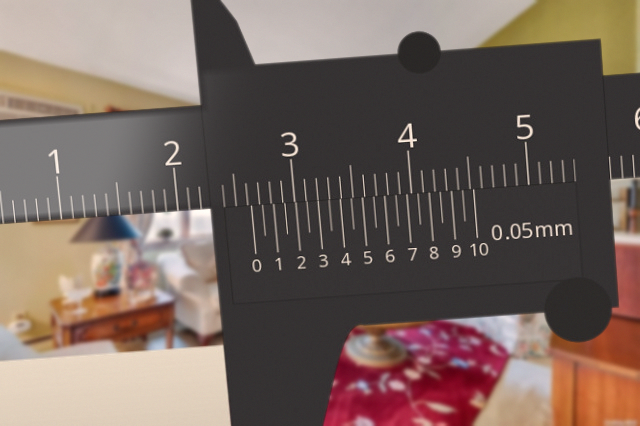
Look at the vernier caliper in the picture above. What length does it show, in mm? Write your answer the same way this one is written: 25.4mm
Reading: 26.3mm
